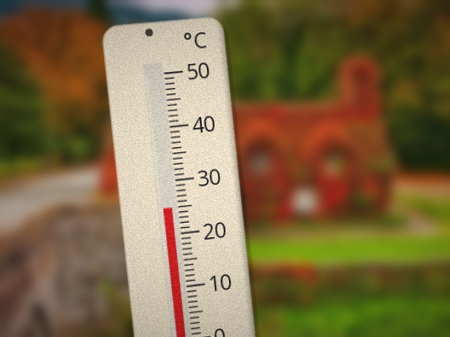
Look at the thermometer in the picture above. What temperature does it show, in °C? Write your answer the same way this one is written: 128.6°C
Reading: 25°C
